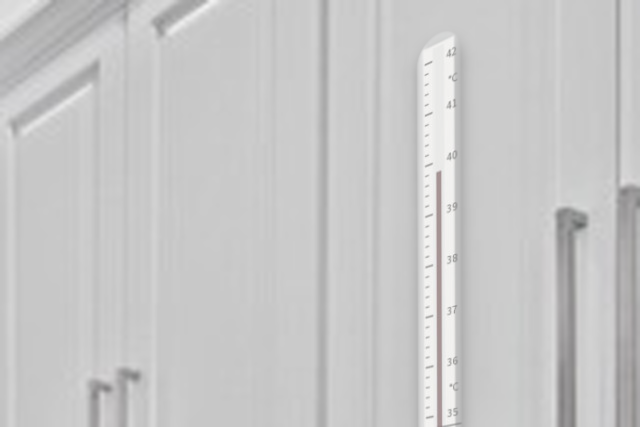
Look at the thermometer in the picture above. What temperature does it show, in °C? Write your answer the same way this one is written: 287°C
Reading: 39.8°C
